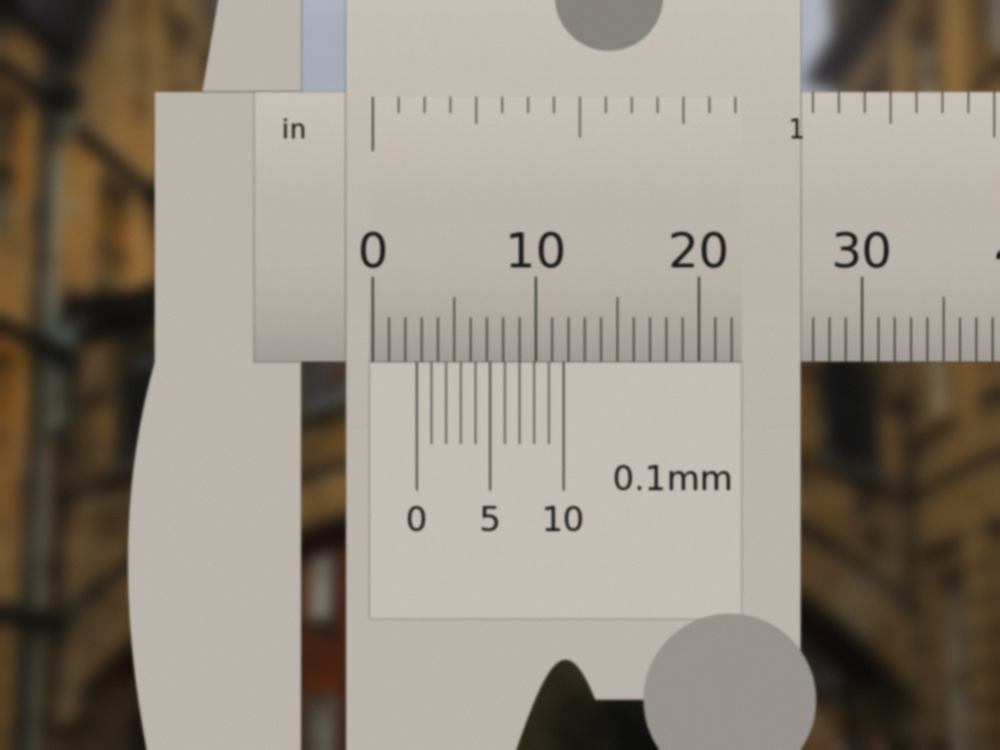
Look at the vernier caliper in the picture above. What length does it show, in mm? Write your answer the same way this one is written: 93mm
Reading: 2.7mm
